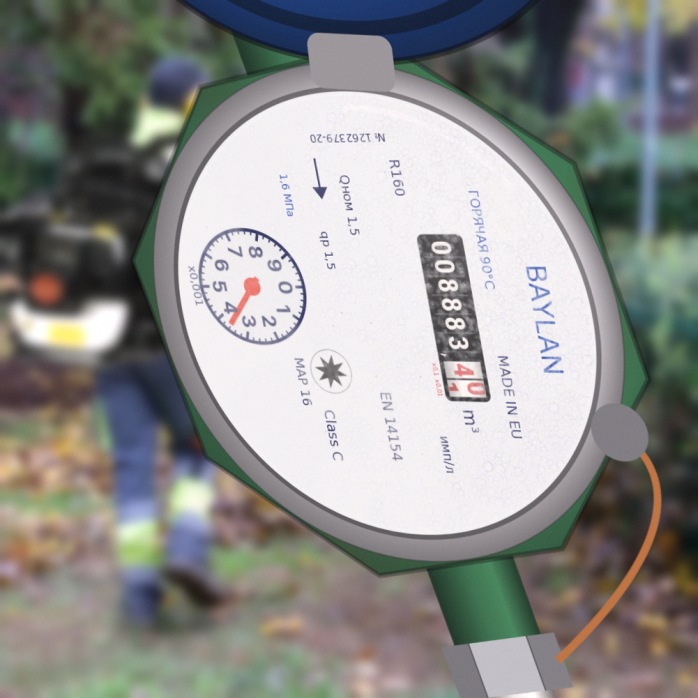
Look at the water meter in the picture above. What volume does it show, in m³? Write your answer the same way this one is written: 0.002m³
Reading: 8883.403m³
